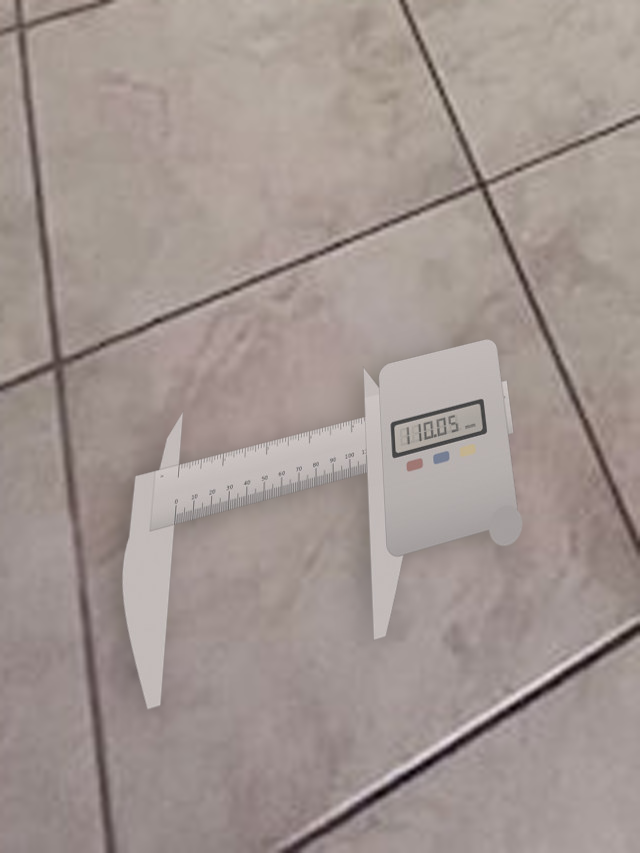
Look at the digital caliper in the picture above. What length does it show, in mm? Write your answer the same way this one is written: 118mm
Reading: 110.05mm
